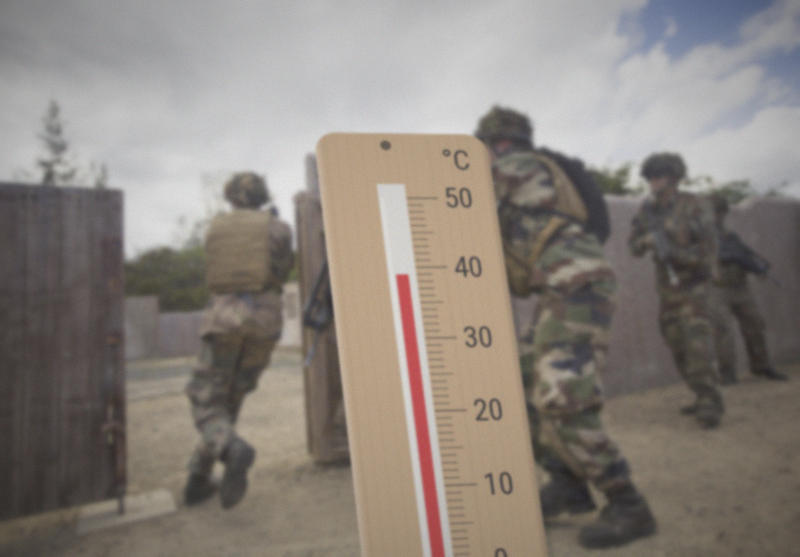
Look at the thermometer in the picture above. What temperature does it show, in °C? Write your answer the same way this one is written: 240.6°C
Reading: 39°C
